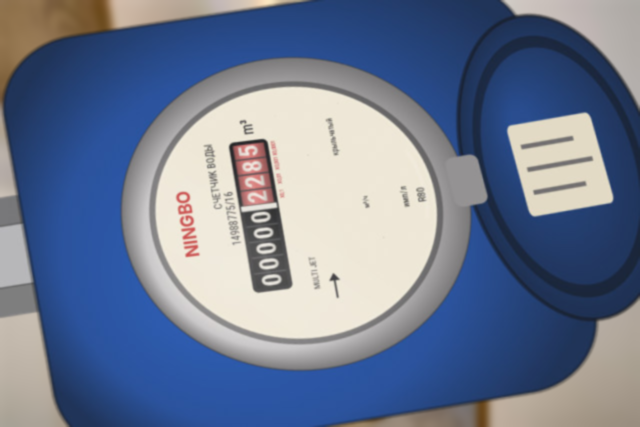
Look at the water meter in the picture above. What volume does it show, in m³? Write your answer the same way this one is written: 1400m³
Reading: 0.2285m³
